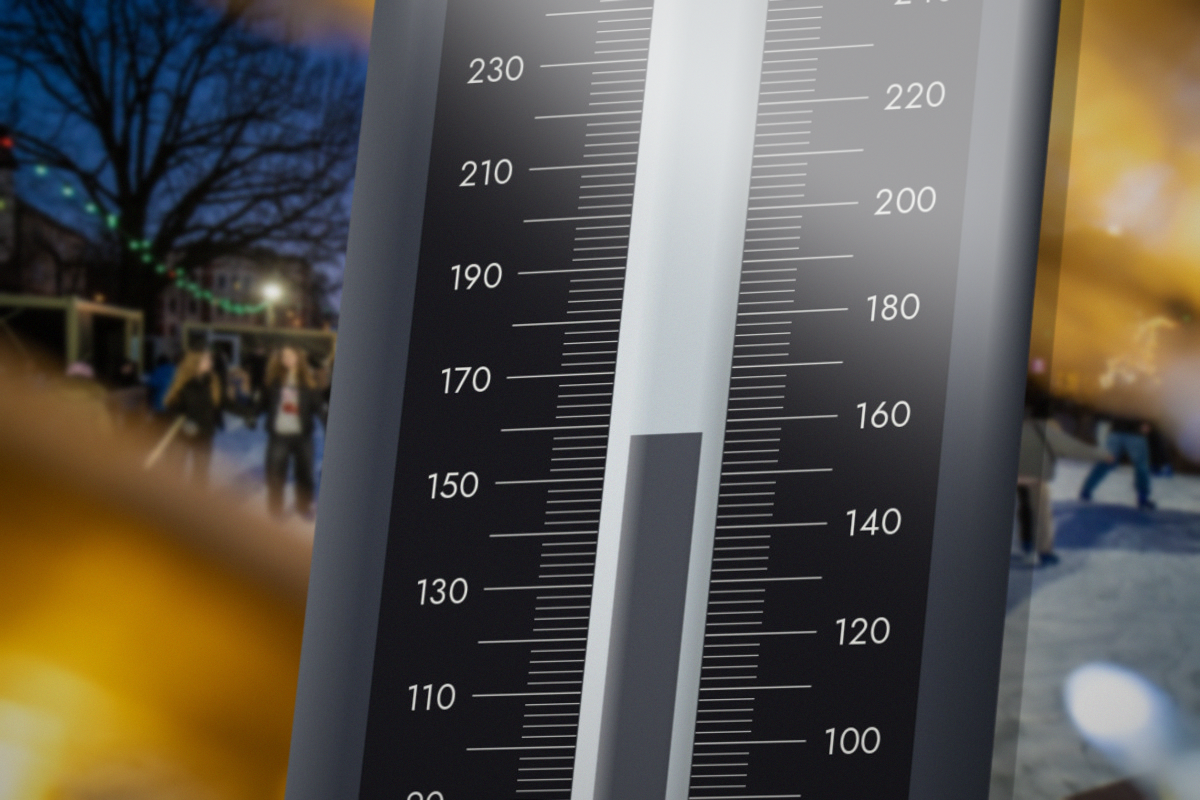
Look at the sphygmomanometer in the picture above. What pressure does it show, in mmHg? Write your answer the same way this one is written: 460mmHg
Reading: 158mmHg
